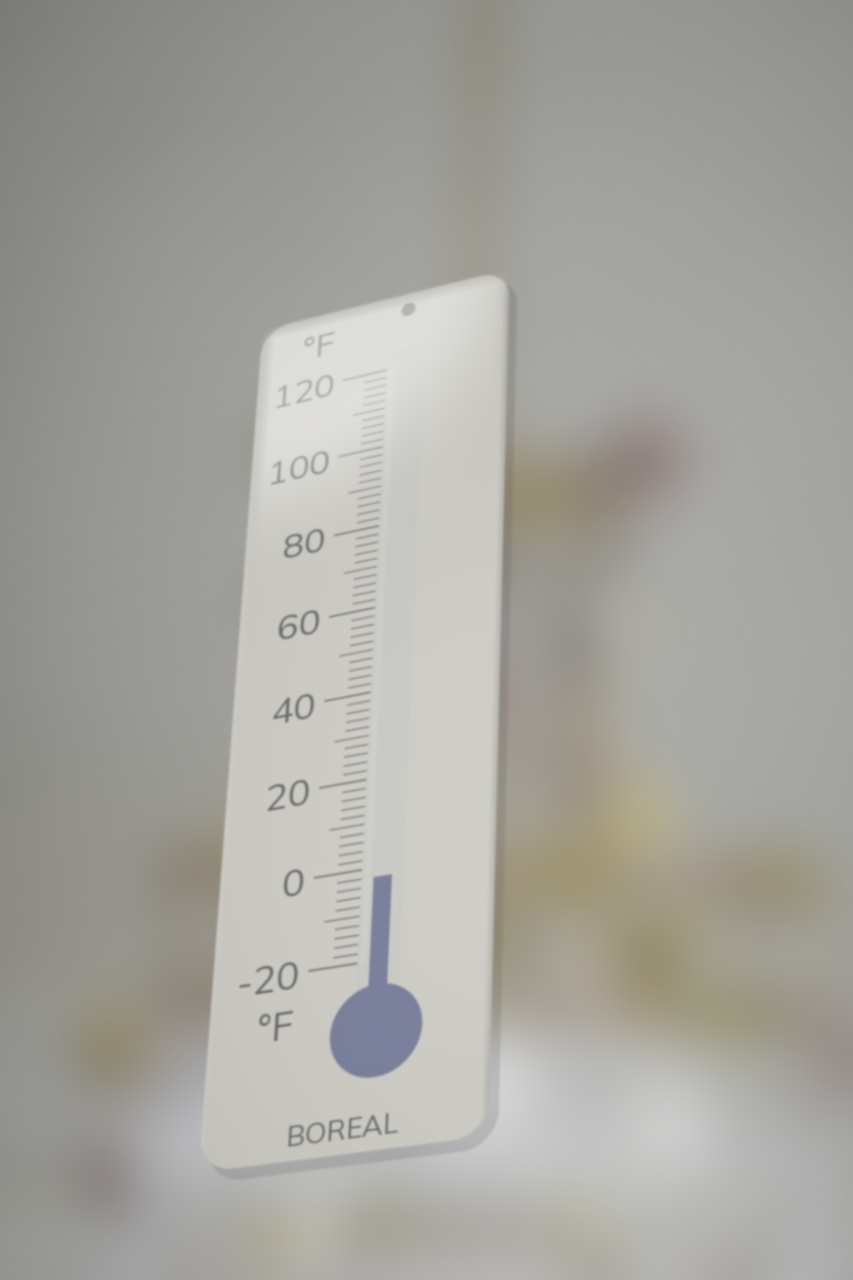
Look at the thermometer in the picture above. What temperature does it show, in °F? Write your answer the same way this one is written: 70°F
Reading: -2°F
